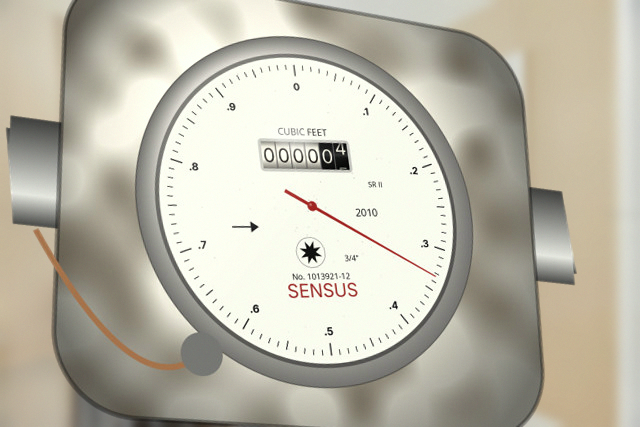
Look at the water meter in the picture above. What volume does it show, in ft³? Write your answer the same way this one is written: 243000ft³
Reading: 4.33ft³
